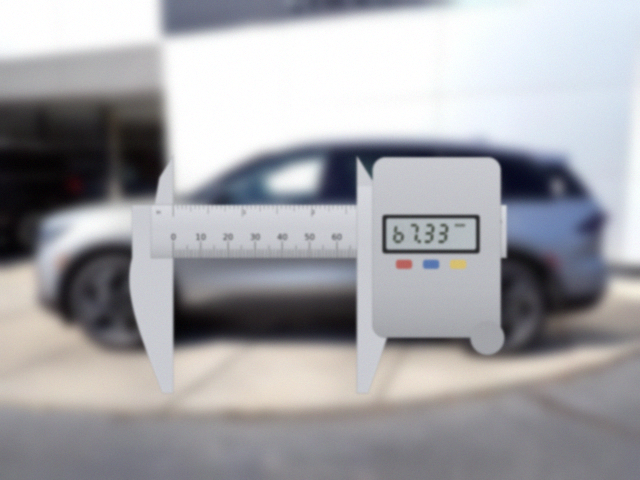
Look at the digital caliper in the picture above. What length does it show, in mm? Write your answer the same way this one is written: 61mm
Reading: 67.33mm
